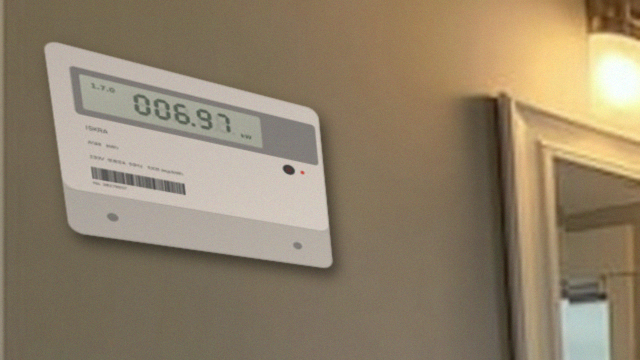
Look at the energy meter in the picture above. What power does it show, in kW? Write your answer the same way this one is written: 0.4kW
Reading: 6.97kW
